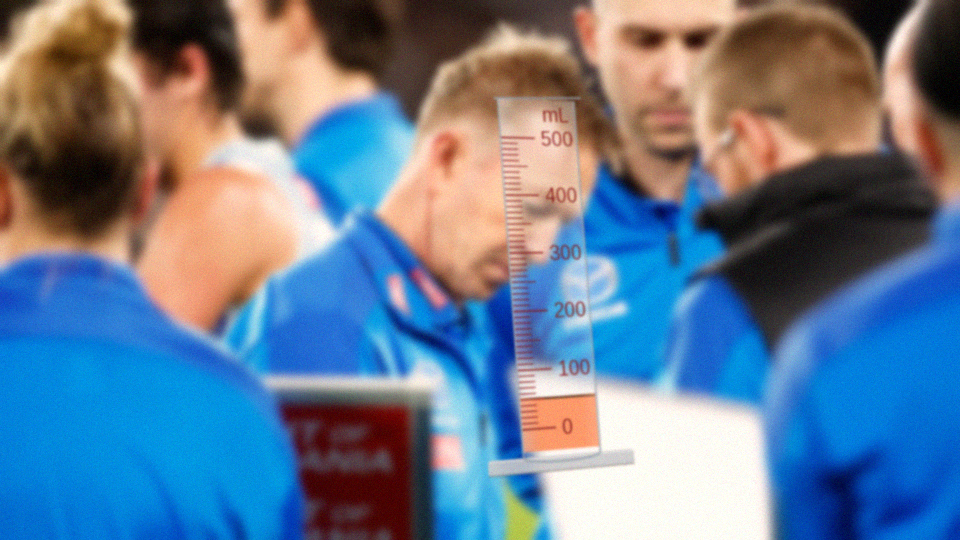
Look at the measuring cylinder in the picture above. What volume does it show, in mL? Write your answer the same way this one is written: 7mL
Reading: 50mL
